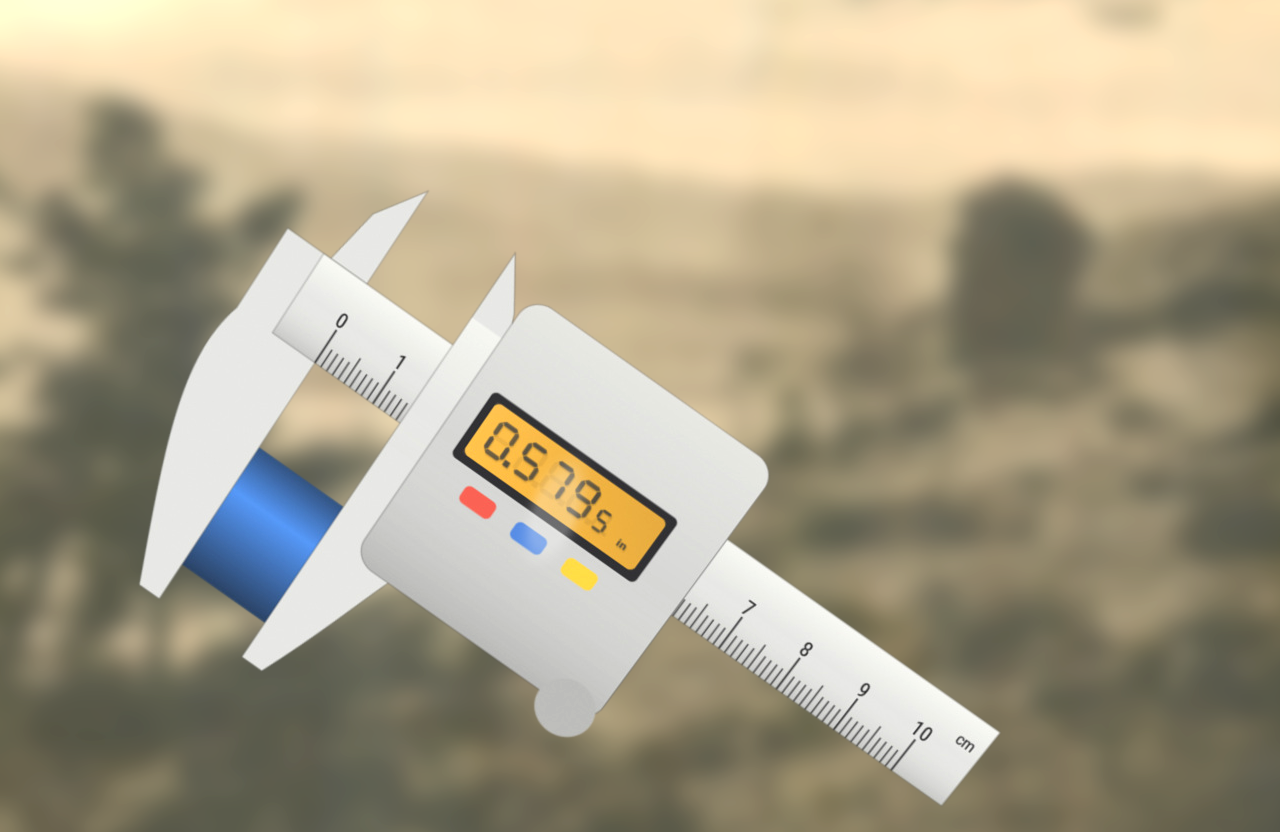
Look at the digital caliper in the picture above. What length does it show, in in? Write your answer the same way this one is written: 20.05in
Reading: 0.5795in
